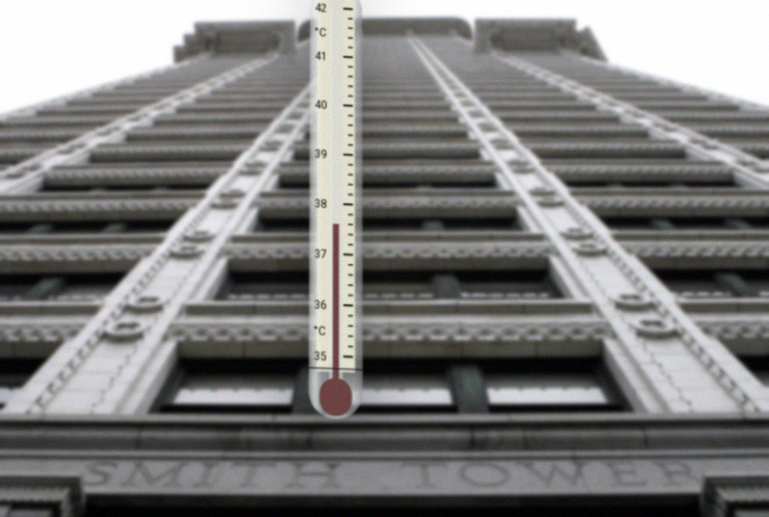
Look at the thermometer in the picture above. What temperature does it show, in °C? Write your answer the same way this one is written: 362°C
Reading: 37.6°C
